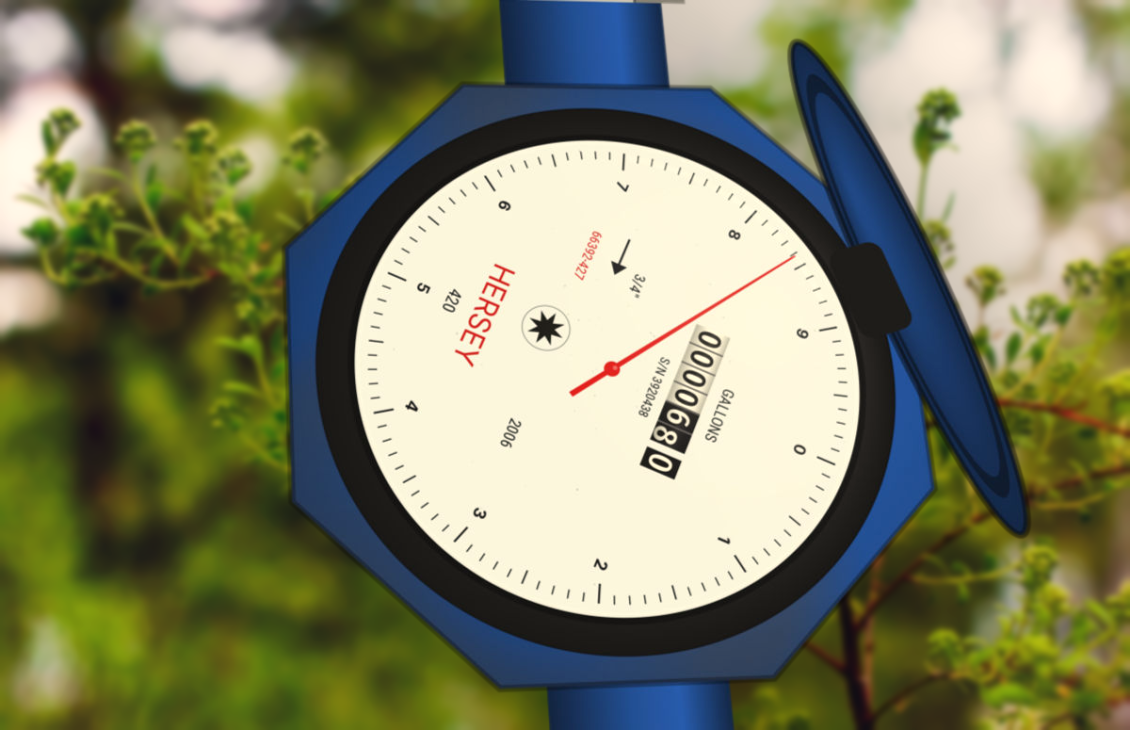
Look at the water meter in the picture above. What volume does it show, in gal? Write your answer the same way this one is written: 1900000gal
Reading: 678.4gal
